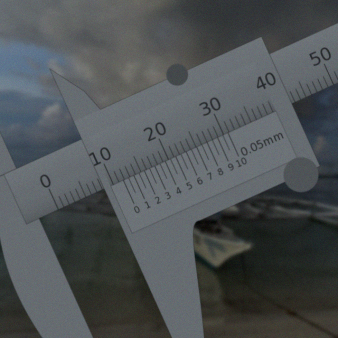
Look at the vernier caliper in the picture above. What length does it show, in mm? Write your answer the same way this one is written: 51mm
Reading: 11.8mm
